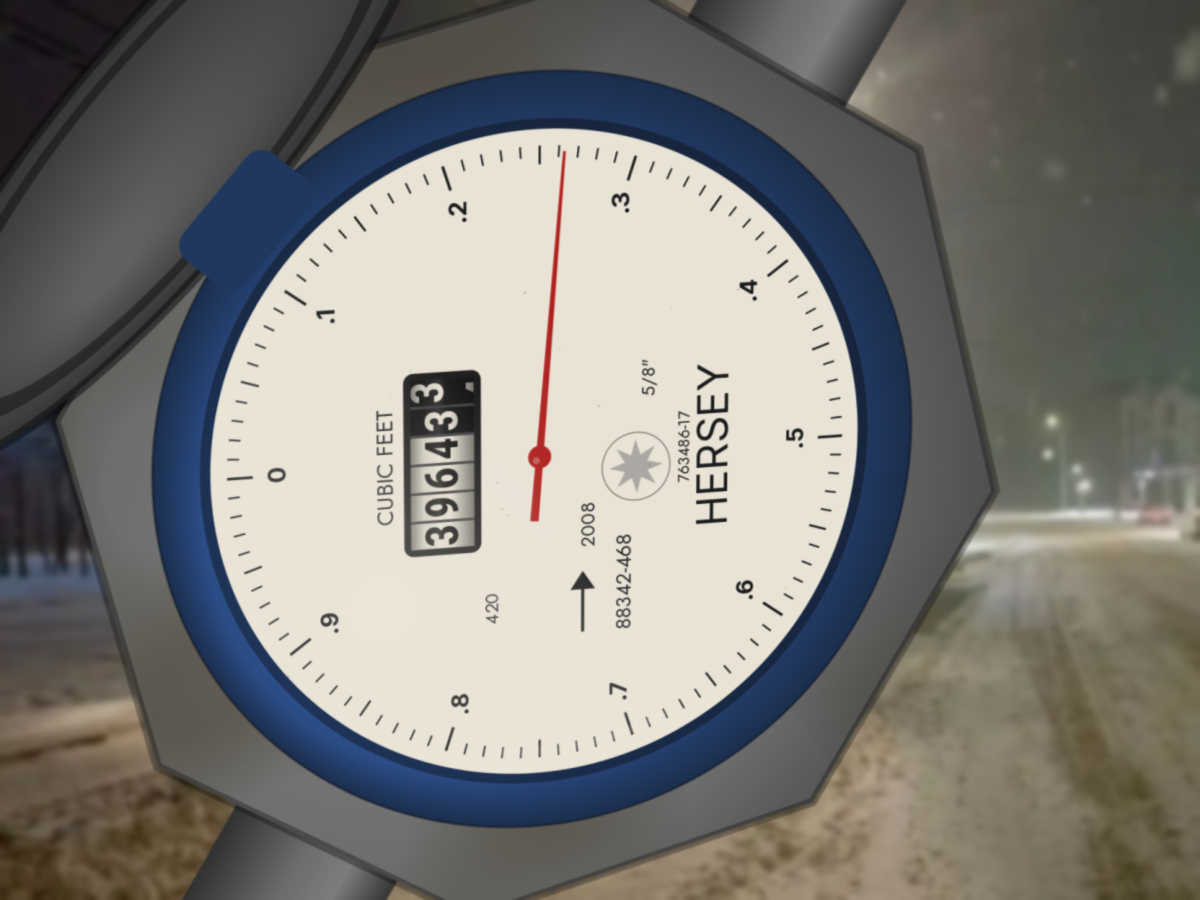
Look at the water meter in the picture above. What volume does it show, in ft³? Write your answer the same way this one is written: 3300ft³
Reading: 396433.26ft³
